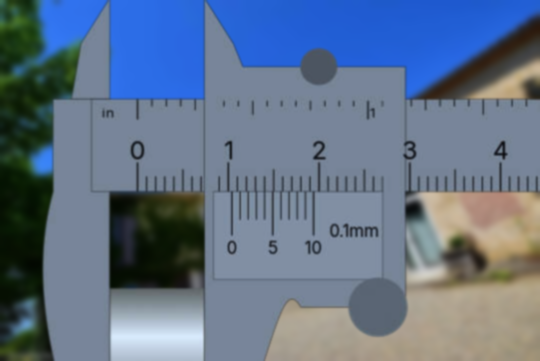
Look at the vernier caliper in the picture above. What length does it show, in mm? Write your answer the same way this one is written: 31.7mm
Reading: 10.4mm
